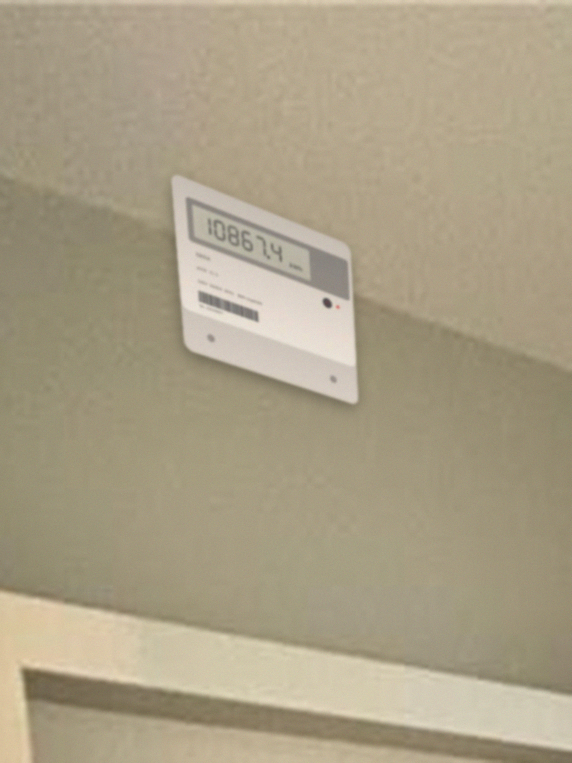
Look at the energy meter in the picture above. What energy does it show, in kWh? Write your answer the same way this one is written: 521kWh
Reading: 10867.4kWh
